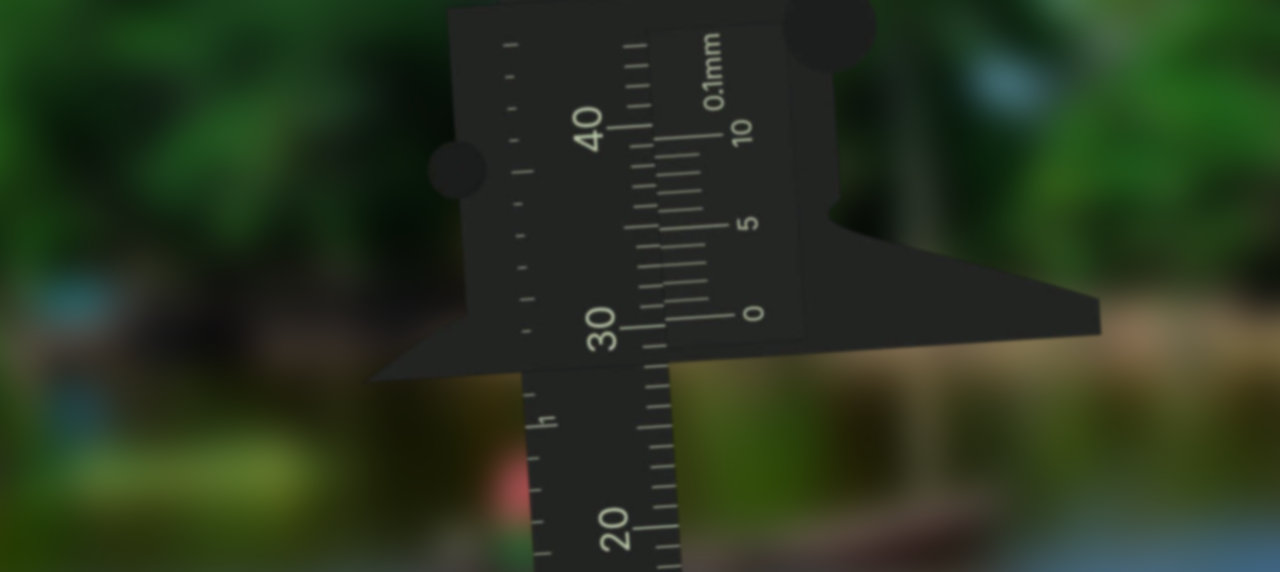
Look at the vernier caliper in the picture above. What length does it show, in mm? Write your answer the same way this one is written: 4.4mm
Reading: 30.3mm
